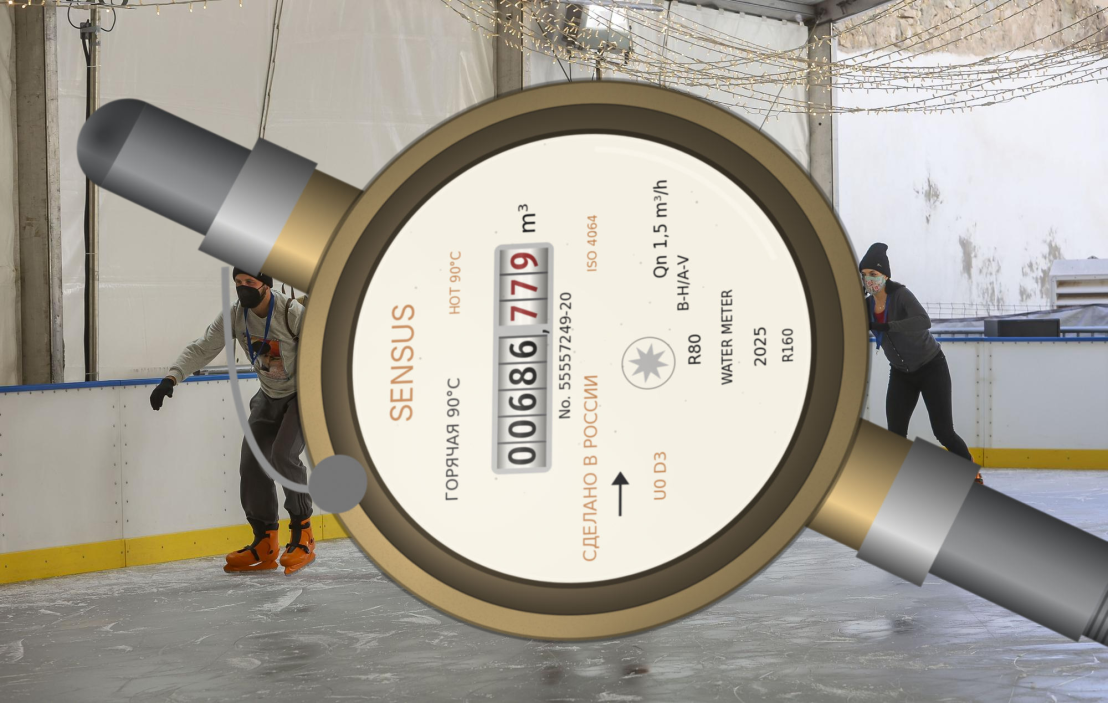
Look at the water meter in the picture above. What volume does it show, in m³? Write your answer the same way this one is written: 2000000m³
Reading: 686.779m³
